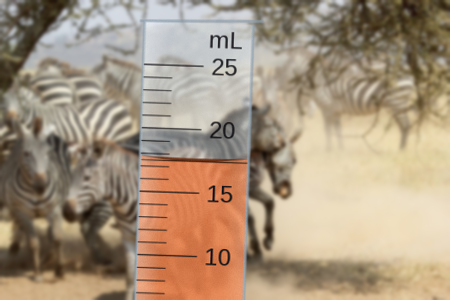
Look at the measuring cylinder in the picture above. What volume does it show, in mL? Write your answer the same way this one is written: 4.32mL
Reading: 17.5mL
